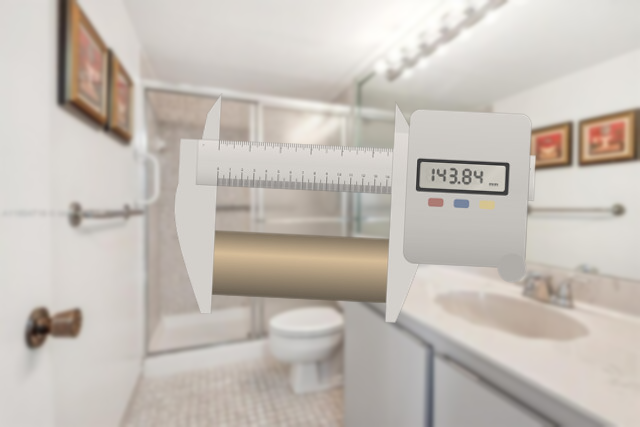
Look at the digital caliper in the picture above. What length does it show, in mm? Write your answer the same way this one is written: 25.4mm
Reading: 143.84mm
